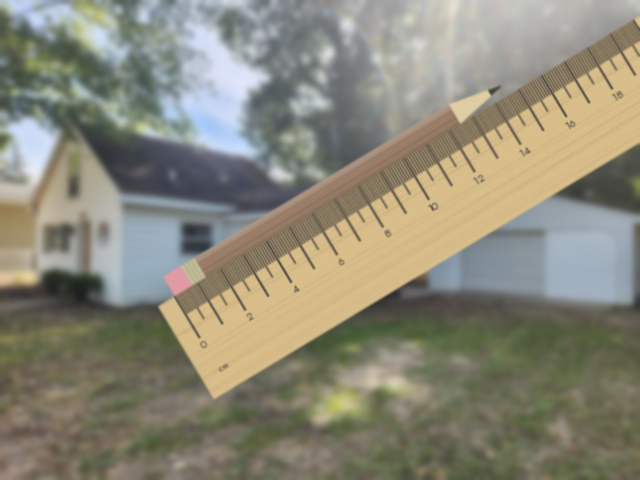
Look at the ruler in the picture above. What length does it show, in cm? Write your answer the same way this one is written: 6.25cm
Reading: 14.5cm
